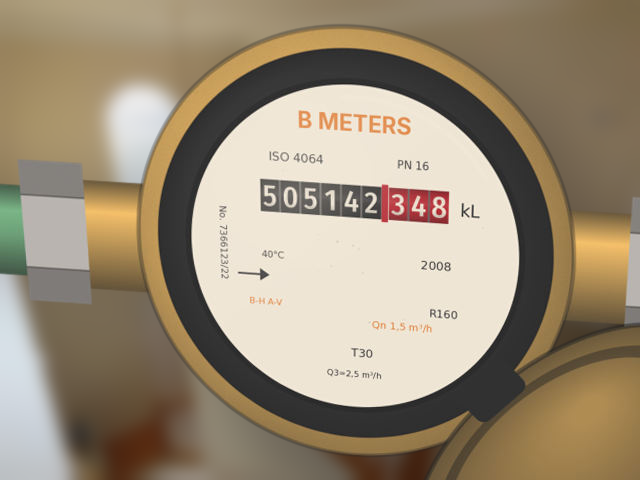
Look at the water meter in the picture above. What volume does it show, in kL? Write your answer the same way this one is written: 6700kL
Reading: 505142.348kL
